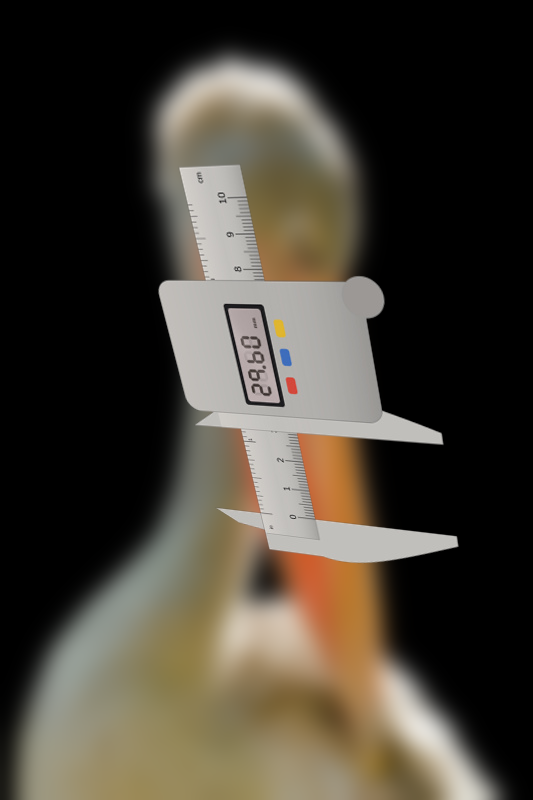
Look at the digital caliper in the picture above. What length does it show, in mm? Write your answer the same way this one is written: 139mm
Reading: 29.60mm
